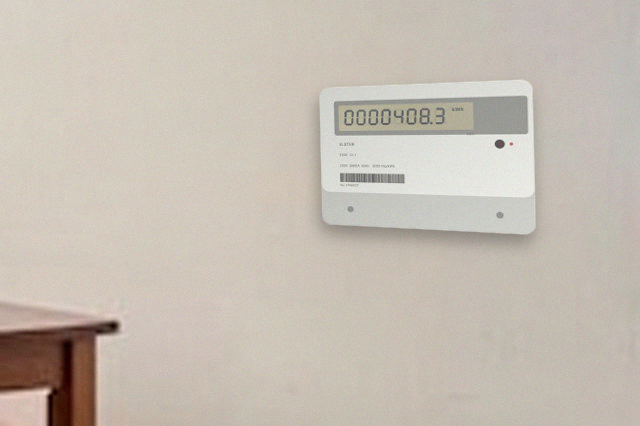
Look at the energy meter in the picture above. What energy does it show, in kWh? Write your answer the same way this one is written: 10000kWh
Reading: 408.3kWh
